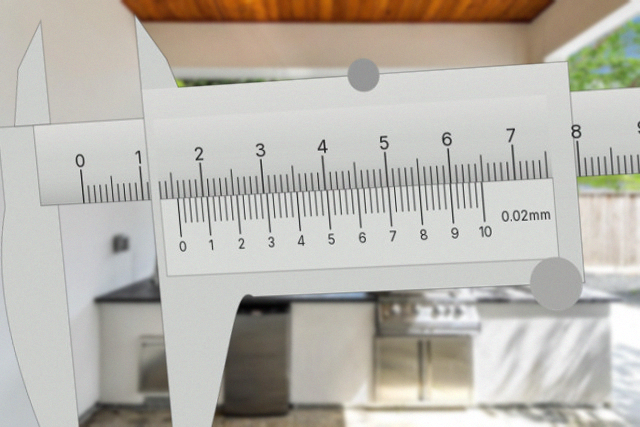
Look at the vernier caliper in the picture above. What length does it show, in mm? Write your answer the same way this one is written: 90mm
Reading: 15.8mm
